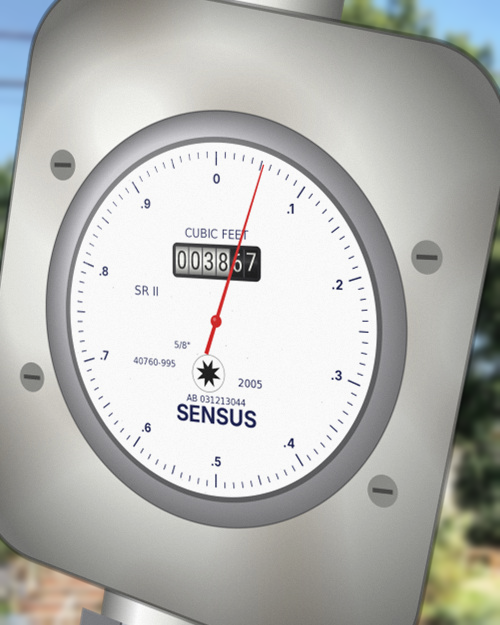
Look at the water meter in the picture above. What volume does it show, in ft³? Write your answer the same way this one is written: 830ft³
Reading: 3867.05ft³
